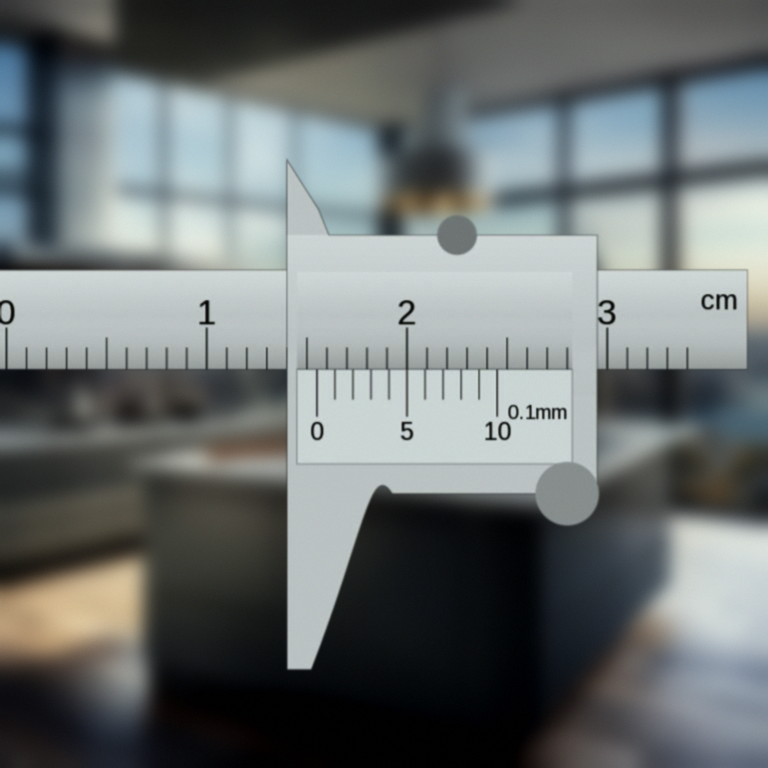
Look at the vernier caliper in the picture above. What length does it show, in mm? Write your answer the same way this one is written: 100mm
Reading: 15.5mm
